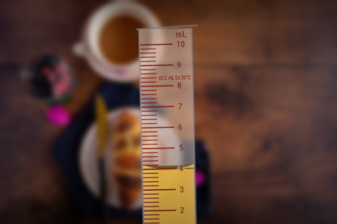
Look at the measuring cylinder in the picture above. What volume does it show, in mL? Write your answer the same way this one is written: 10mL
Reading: 4mL
